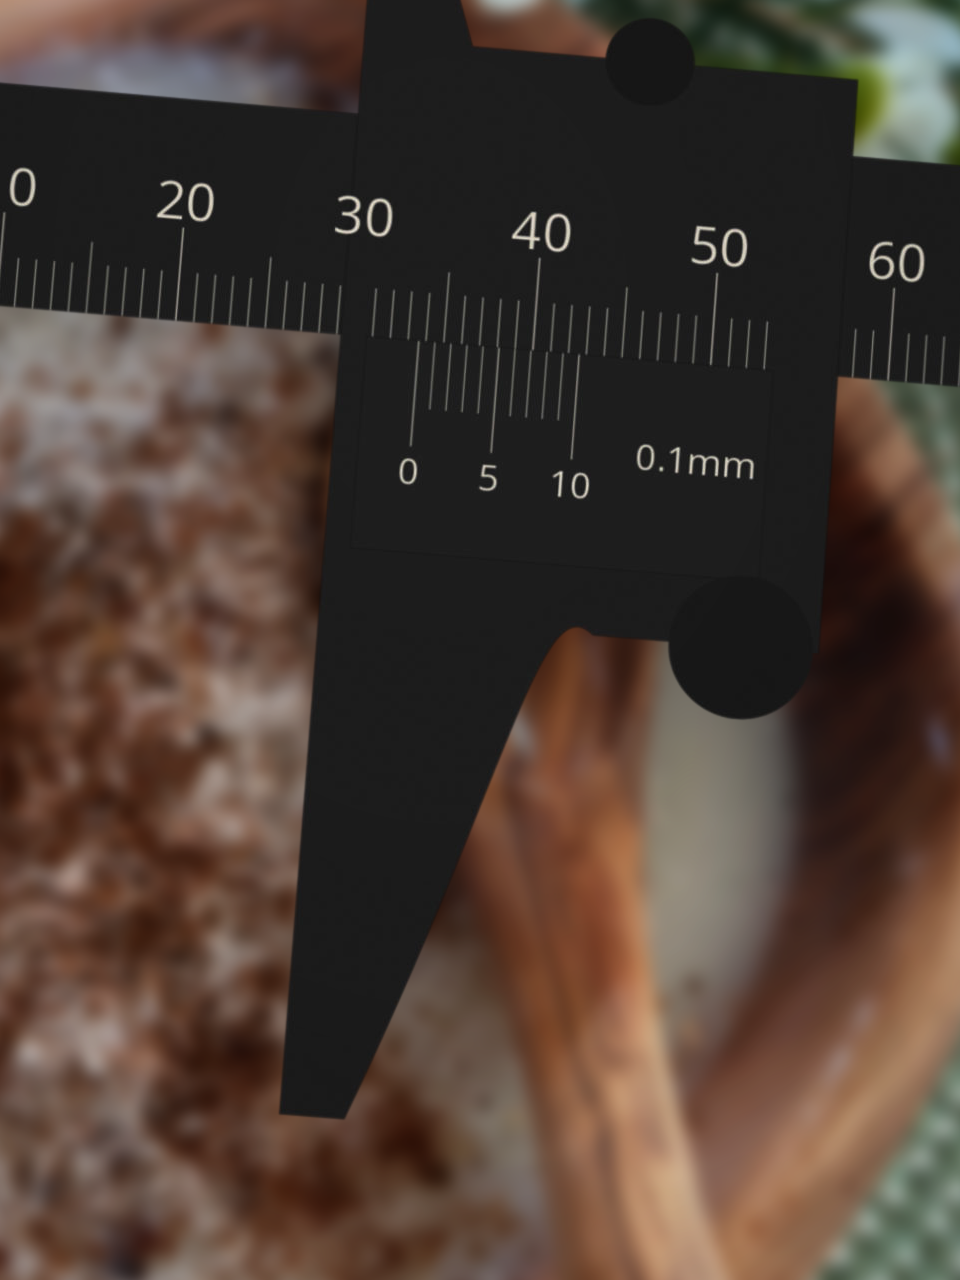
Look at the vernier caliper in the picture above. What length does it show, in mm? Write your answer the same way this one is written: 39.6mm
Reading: 33.6mm
